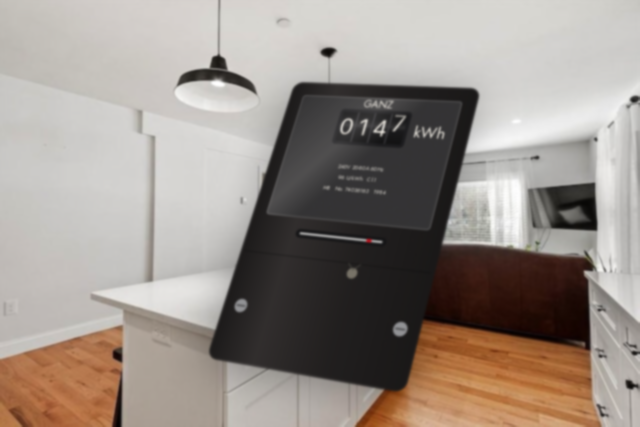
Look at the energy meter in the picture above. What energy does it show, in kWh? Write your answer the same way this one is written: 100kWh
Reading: 147kWh
